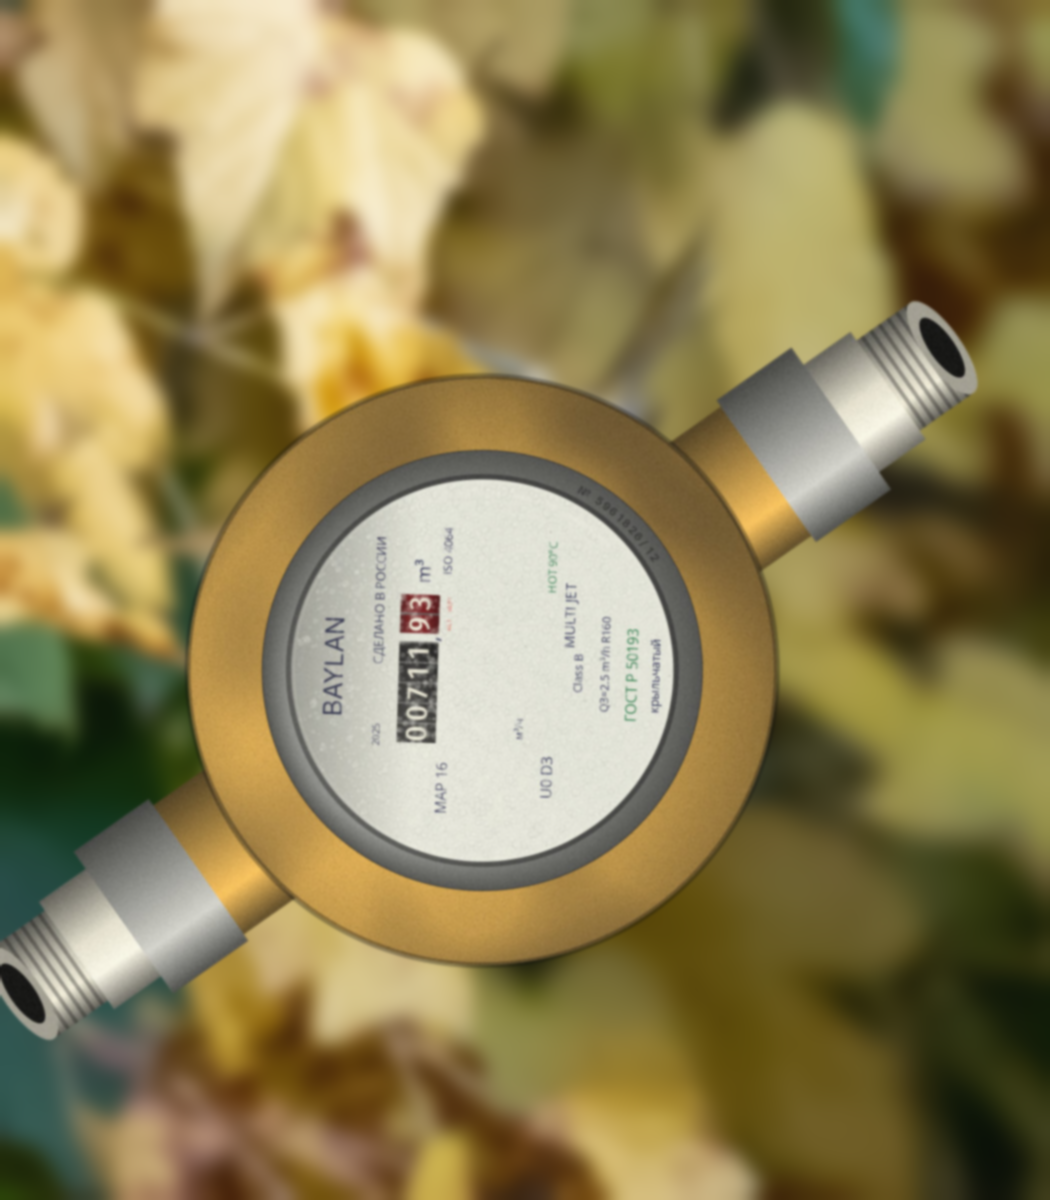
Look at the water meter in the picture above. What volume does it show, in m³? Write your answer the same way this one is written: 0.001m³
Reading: 711.93m³
